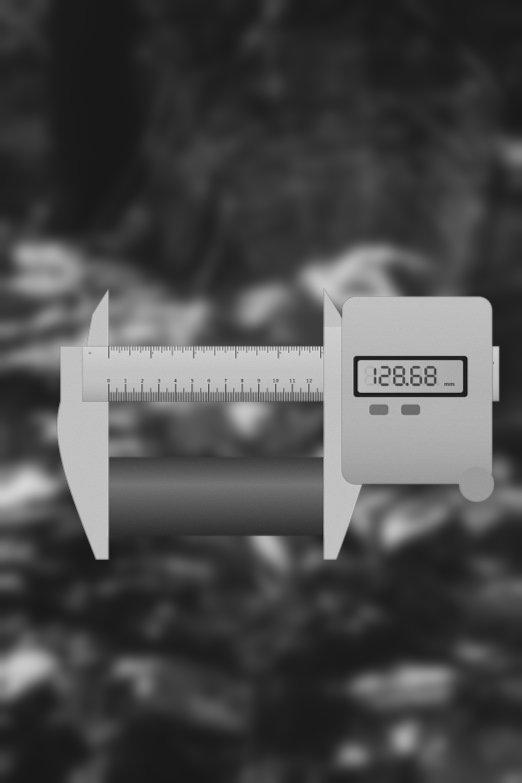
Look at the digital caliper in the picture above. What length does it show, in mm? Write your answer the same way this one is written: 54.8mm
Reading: 128.68mm
